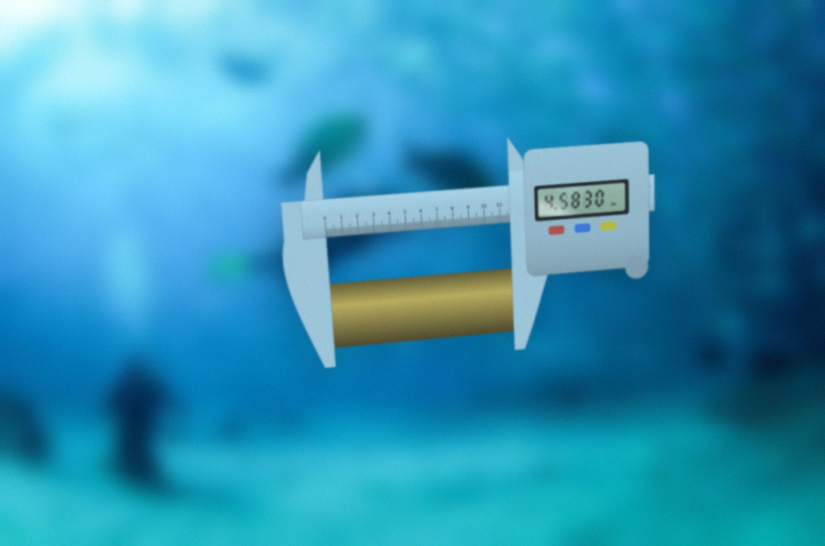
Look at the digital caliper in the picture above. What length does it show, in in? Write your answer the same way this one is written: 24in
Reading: 4.5830in
